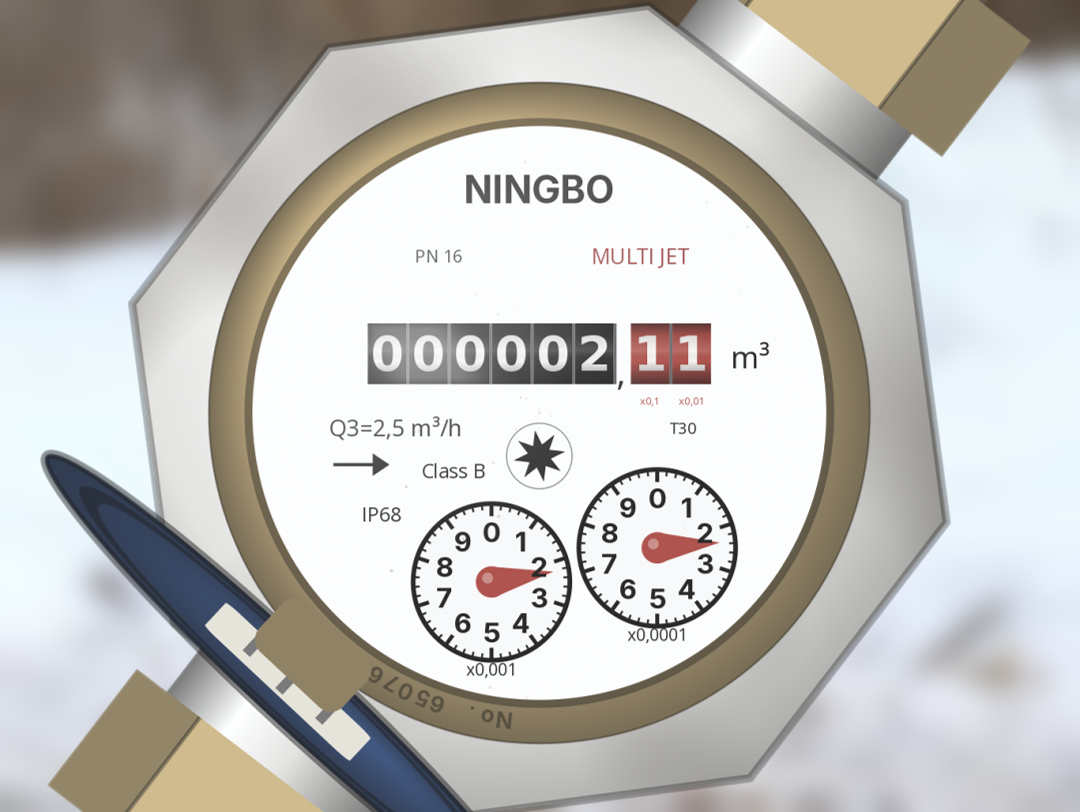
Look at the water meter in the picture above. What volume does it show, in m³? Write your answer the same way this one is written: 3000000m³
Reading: 2.1122m³
